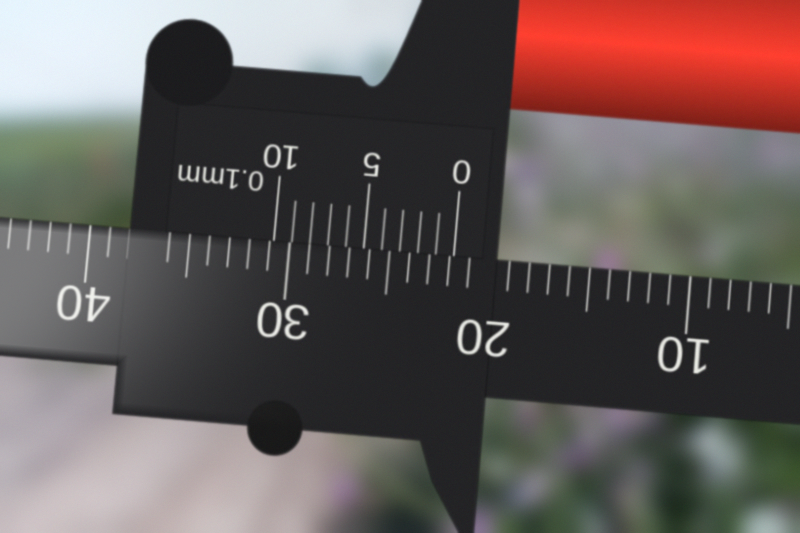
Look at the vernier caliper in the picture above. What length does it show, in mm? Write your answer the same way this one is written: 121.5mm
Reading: 21.8mm
